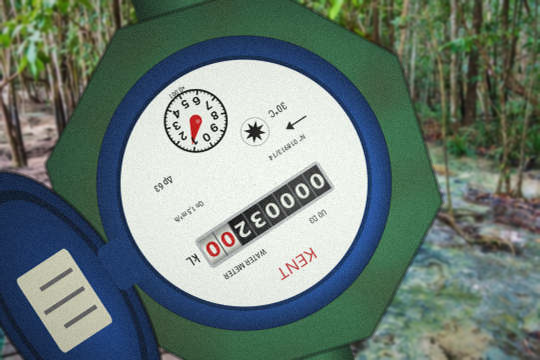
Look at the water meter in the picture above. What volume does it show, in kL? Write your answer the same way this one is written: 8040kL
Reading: 32.001kL
